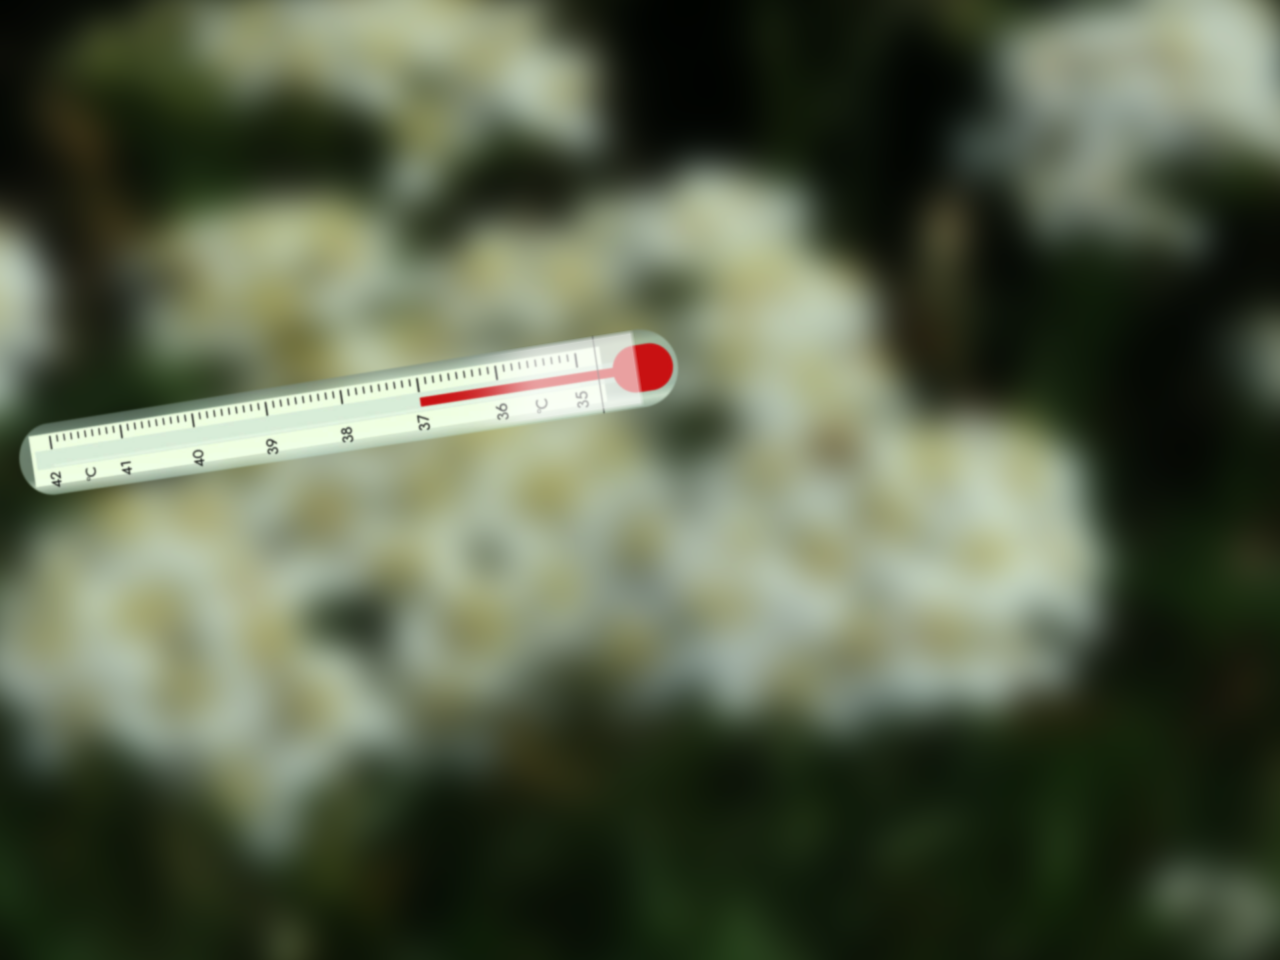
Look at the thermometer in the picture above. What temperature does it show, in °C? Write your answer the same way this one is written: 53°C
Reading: 37°C
